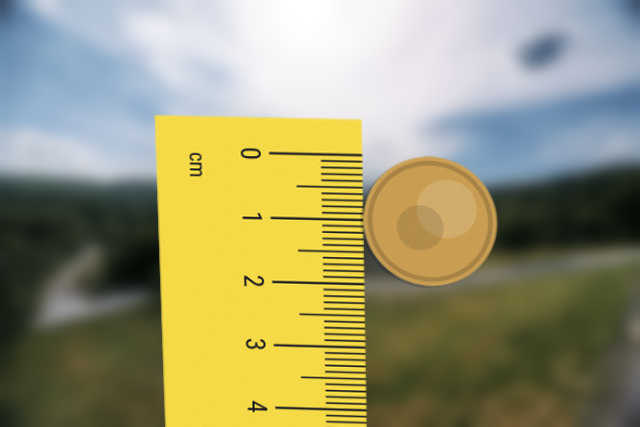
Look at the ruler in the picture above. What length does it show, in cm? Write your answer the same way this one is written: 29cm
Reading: 2cm
